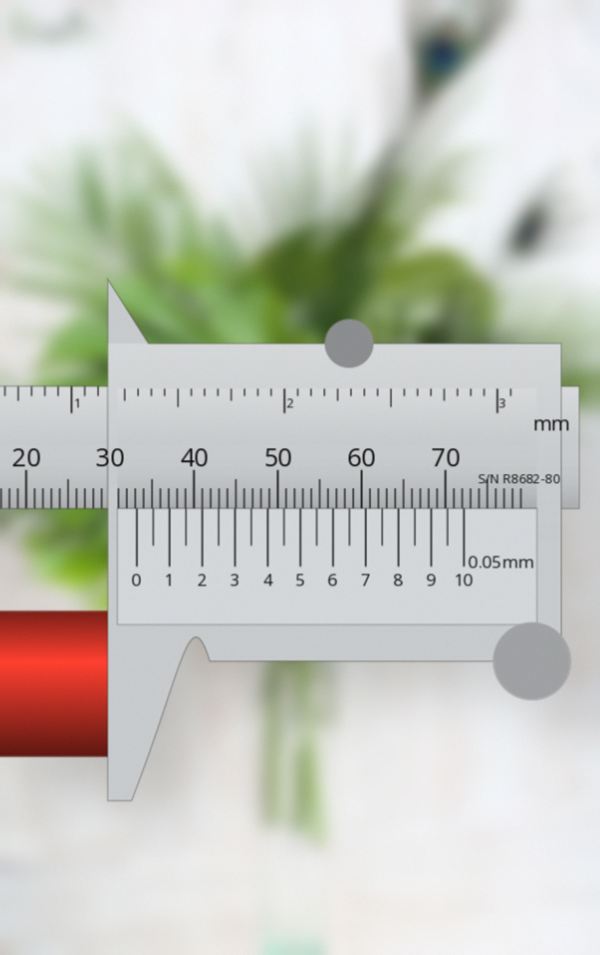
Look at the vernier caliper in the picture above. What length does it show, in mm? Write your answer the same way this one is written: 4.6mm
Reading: 33.2mm
